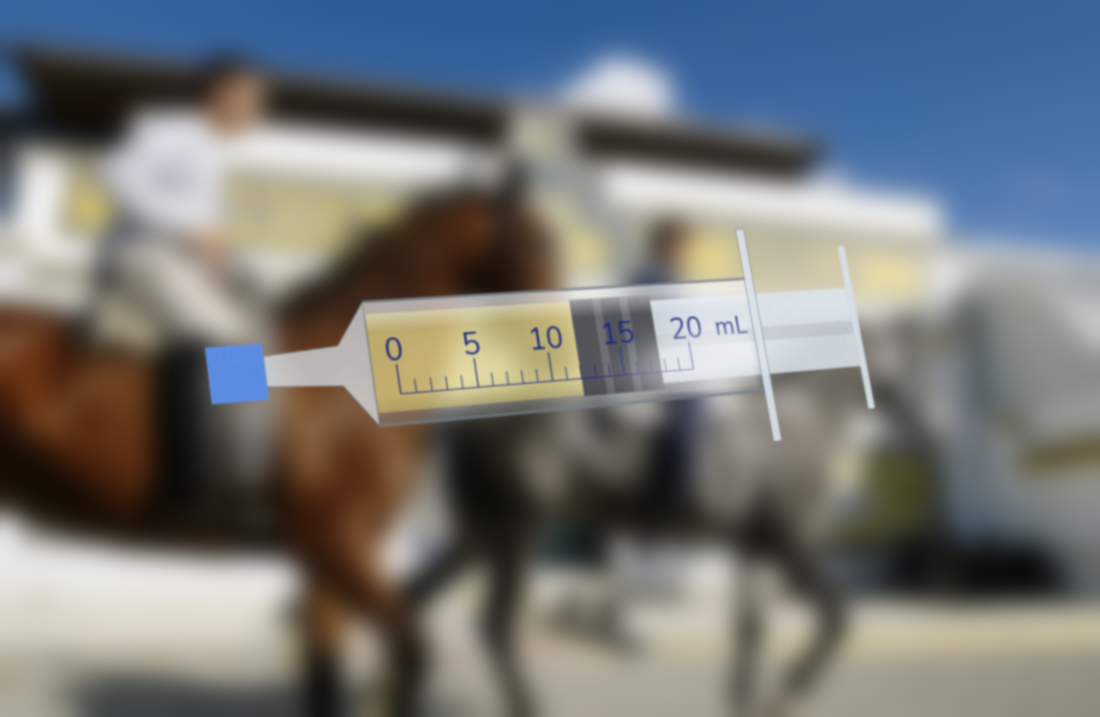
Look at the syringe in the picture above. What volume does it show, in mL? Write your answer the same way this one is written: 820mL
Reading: 12mL
